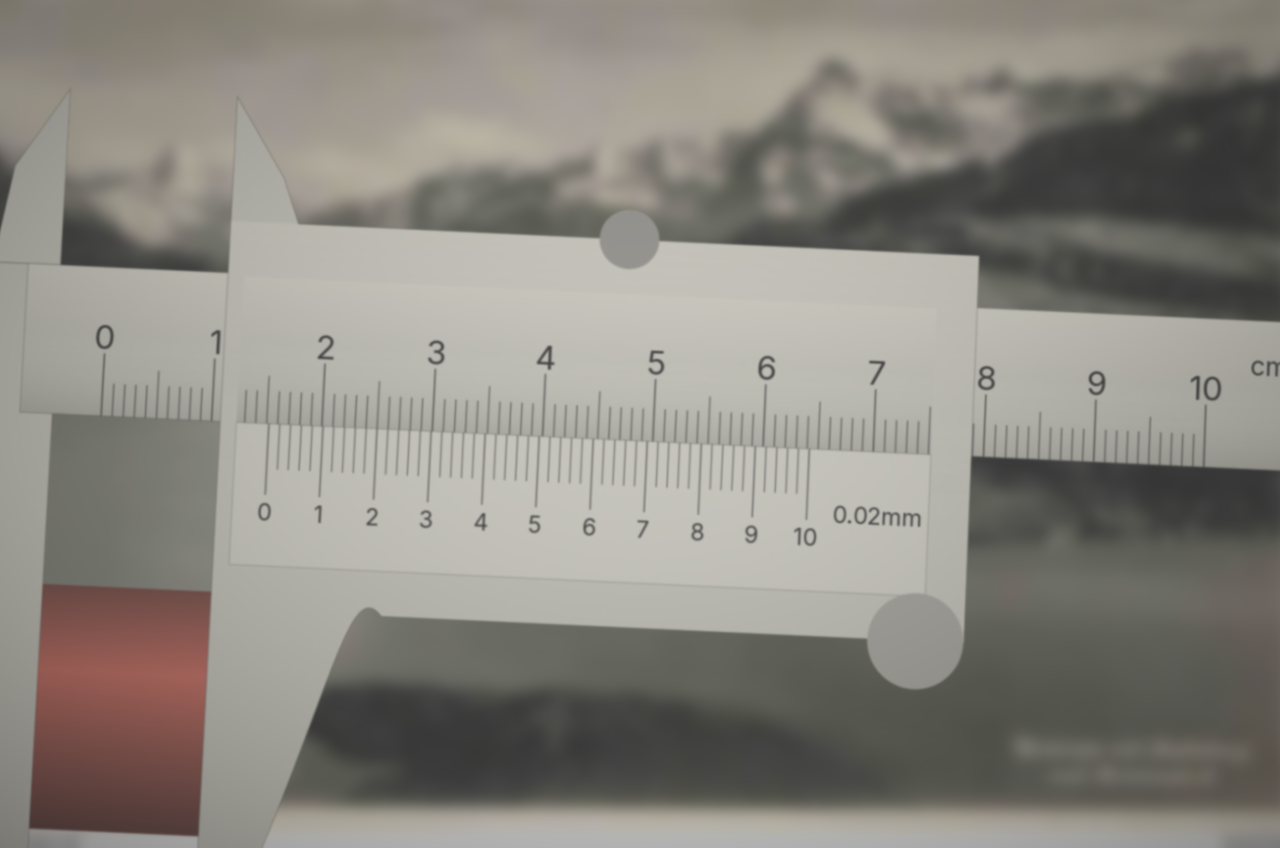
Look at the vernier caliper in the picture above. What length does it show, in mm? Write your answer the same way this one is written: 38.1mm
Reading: 15.2mm
